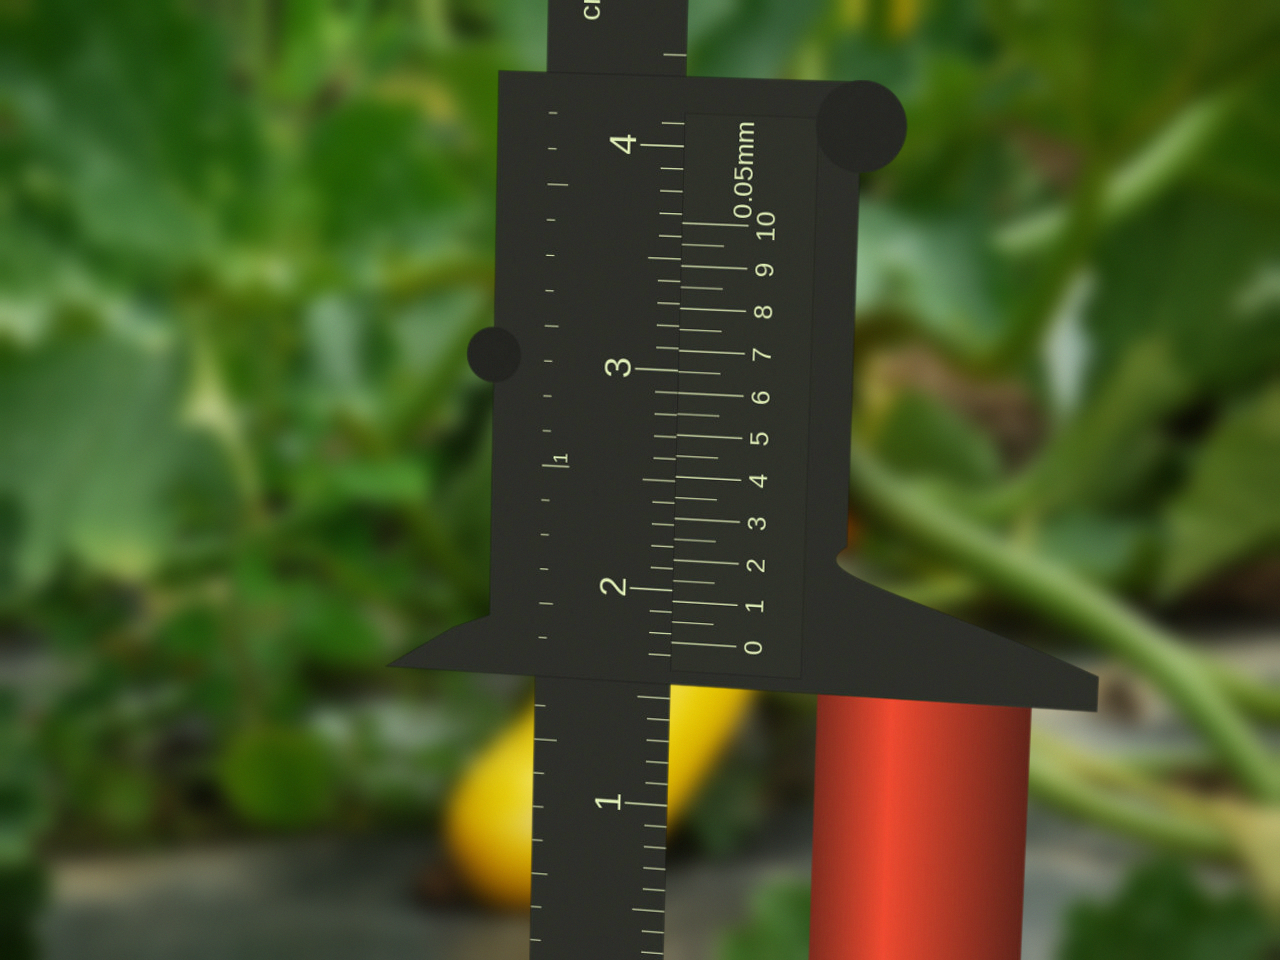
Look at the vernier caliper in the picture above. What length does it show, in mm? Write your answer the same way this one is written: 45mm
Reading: 17.6mm
